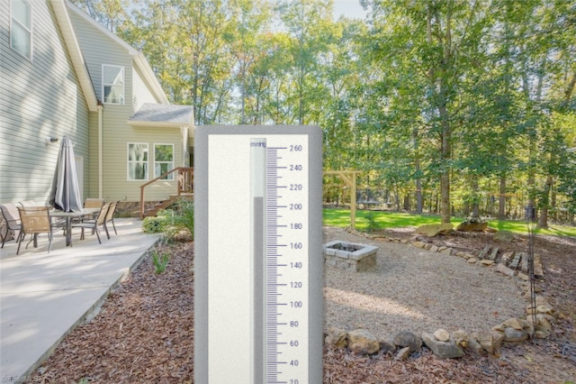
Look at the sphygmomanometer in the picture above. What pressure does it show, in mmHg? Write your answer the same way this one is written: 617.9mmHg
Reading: 210mmHg
